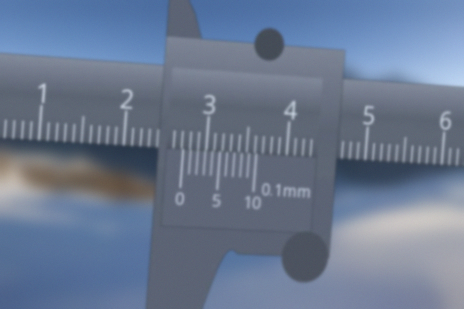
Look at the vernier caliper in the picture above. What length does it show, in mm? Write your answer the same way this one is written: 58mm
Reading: 27.2mm
